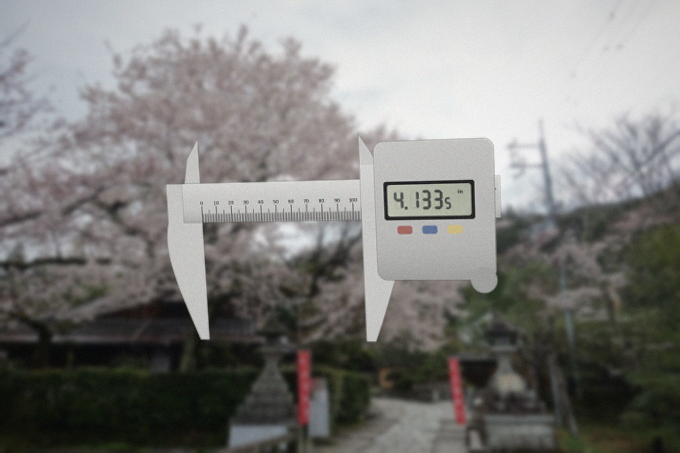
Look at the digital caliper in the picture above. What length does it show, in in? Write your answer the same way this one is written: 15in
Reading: 4.1335in
